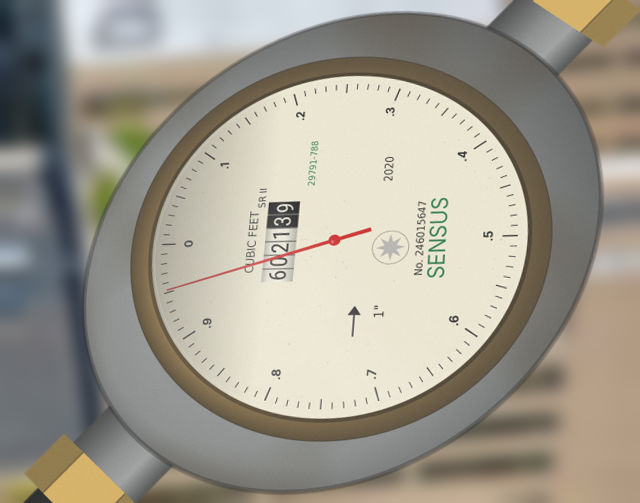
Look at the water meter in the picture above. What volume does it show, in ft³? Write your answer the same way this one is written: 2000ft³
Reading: 602138.95ft³
